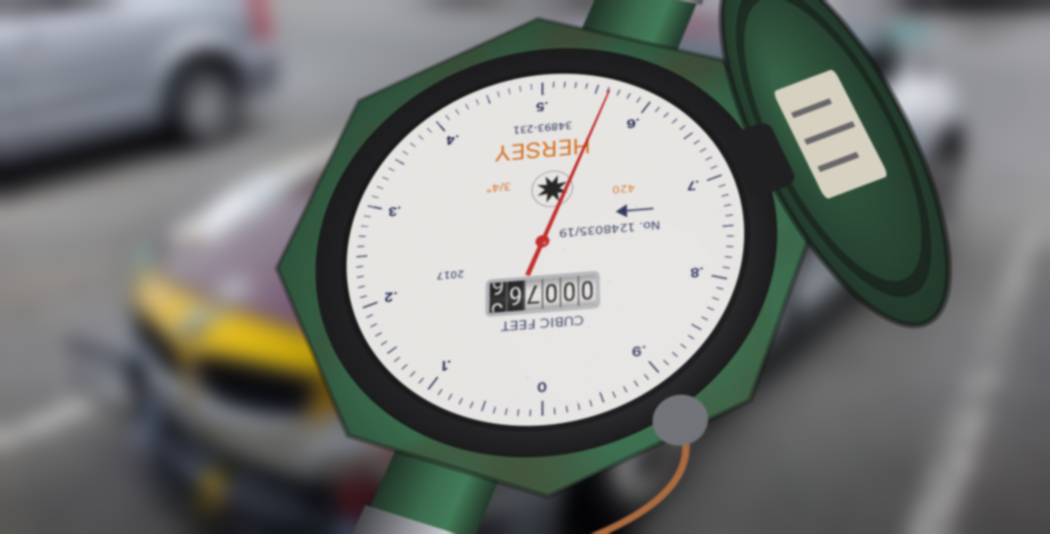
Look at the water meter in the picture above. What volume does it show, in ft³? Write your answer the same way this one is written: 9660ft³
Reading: 765.56ft³
